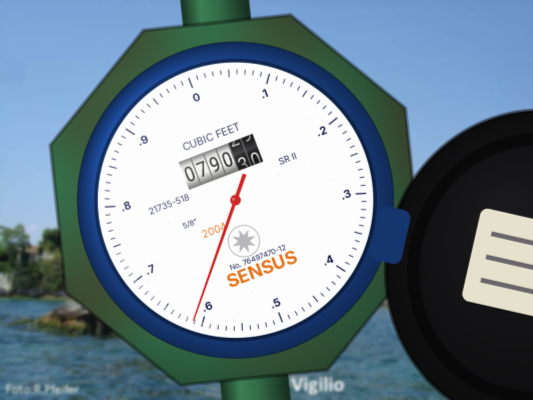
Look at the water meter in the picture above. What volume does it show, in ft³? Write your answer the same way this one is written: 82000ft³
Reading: 79029.61ft³
